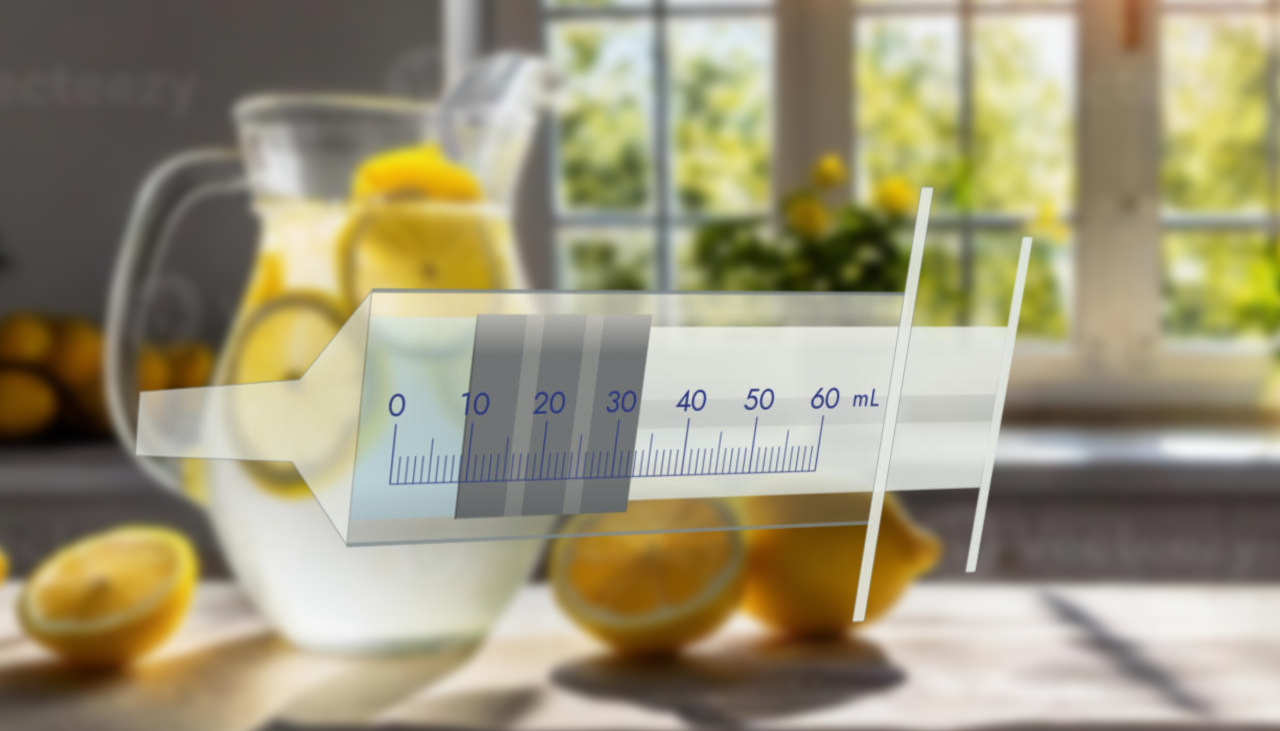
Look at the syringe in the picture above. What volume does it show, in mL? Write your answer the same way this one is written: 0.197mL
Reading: 9mL
